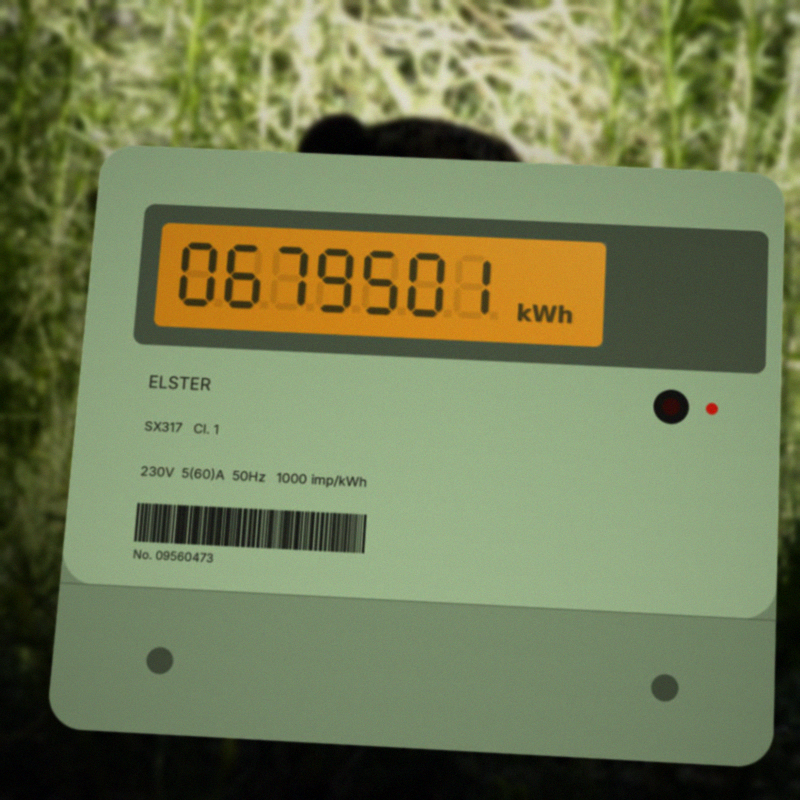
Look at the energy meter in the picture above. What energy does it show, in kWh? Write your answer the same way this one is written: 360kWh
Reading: 679501kWh
